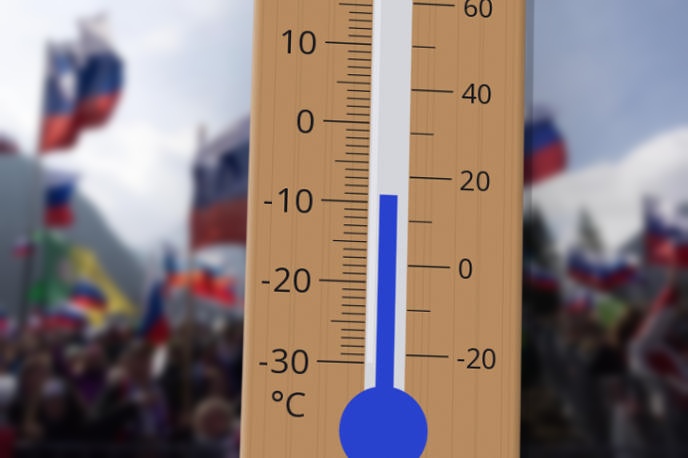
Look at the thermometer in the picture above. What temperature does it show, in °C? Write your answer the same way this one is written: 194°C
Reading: -9°C
